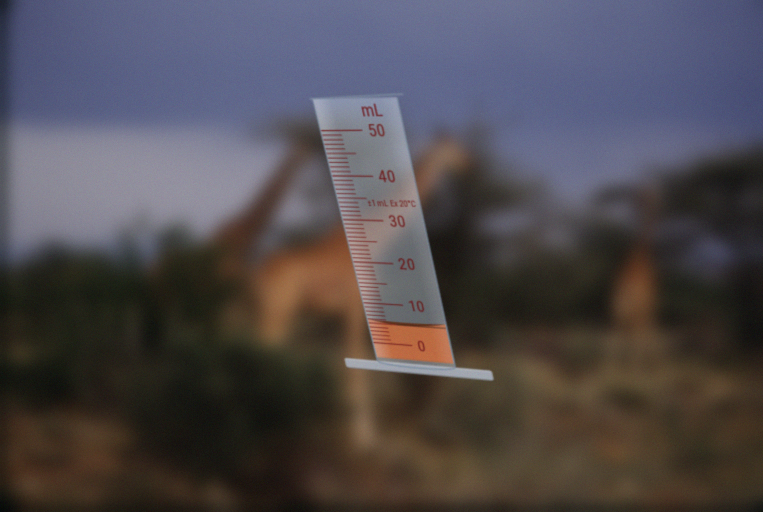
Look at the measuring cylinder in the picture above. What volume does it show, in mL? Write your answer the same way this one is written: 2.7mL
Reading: 5mL
